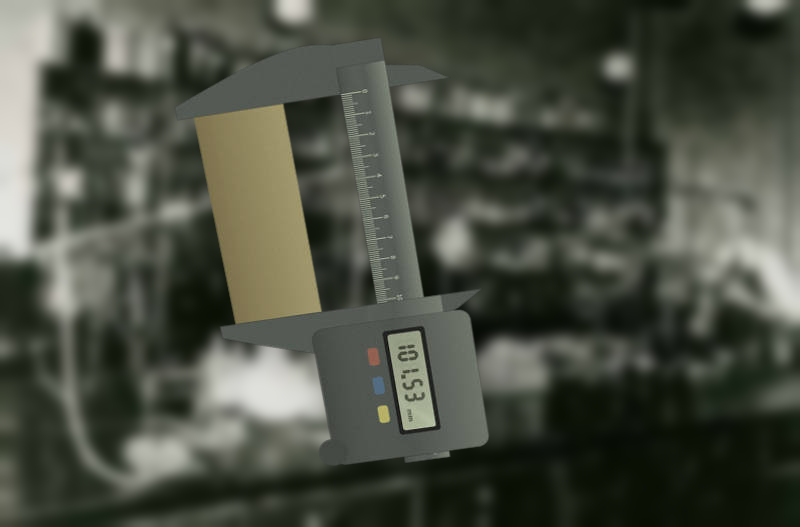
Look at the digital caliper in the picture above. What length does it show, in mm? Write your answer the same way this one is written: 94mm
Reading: 101.53mm
